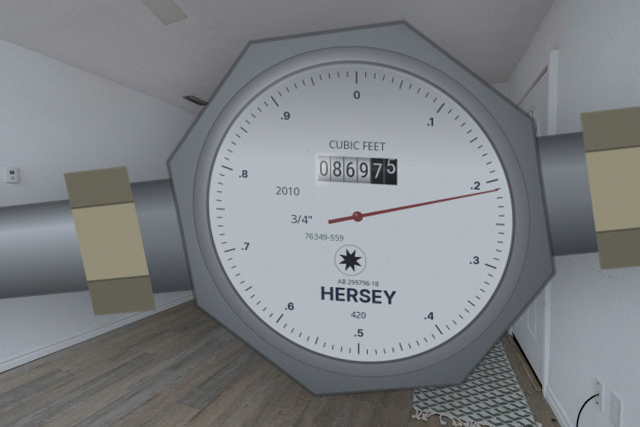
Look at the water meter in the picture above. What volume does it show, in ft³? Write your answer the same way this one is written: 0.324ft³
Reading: 86975.21ft³
